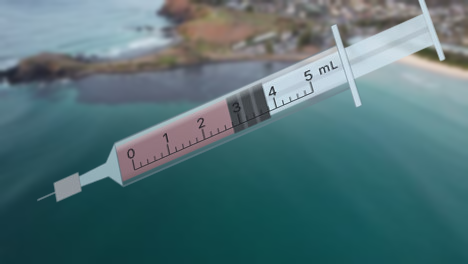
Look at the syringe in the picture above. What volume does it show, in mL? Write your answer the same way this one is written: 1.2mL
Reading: 2.8mL
